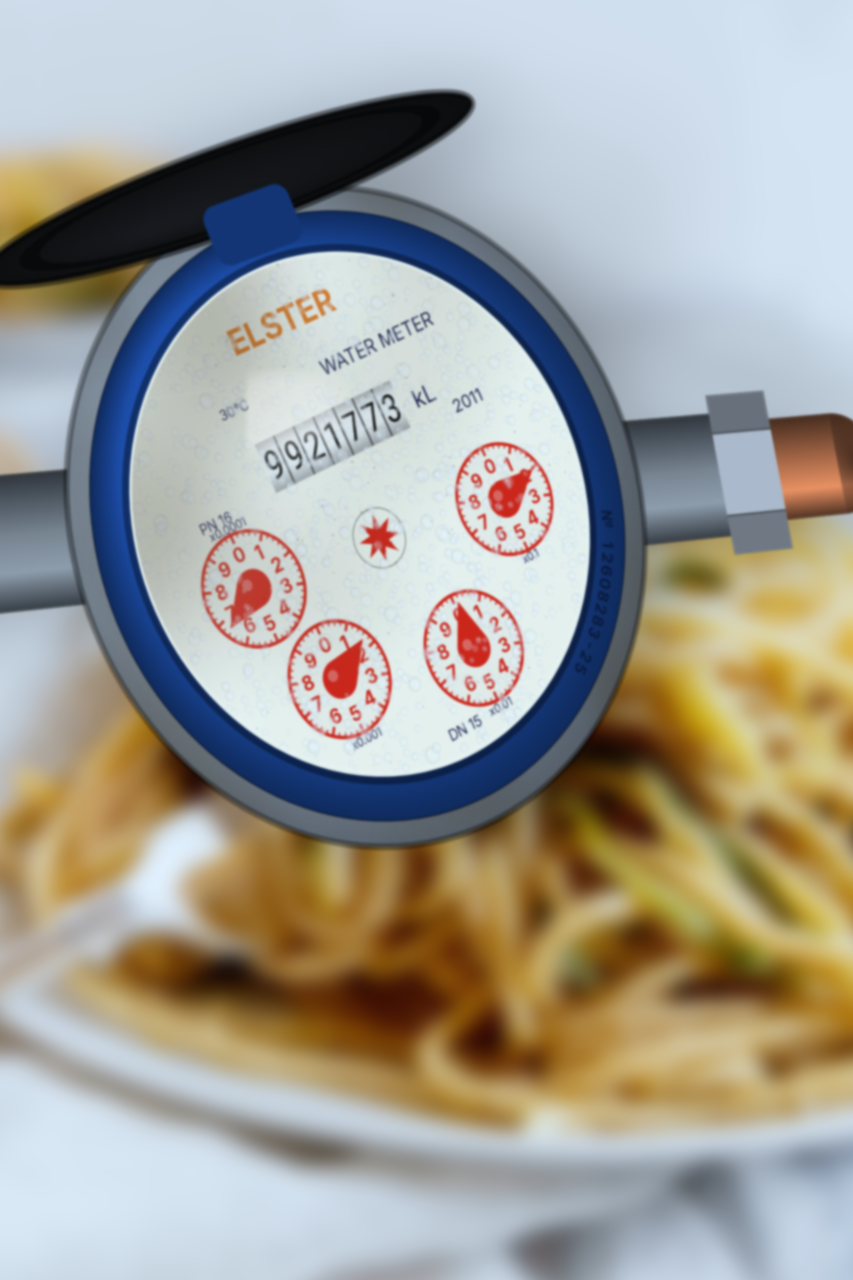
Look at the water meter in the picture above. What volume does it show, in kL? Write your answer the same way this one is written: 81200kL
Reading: 9921773.2016kL
